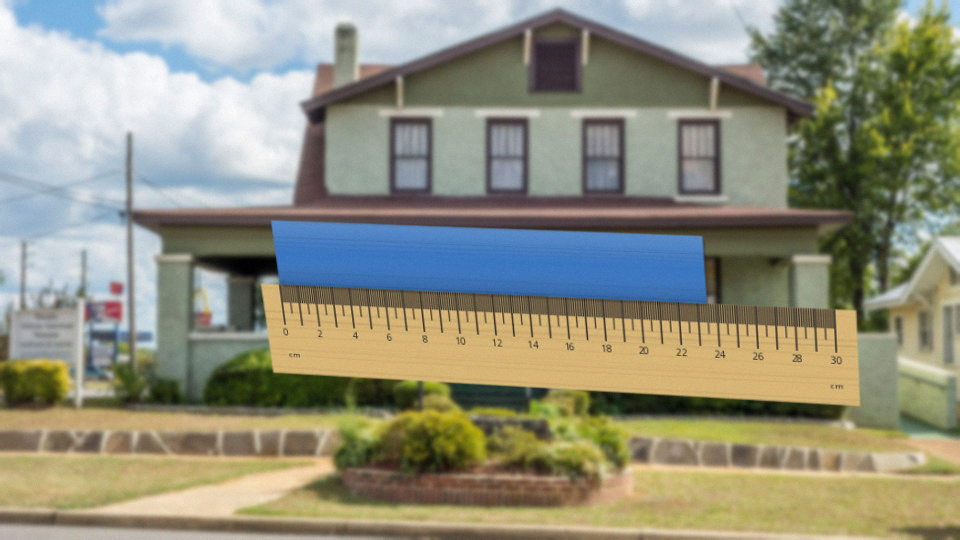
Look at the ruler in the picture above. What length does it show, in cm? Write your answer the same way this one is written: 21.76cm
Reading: 23.5cm
